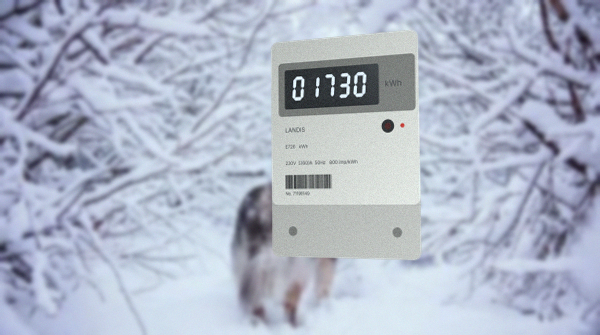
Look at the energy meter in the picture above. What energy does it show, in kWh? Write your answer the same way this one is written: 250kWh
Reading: 1730kWh
